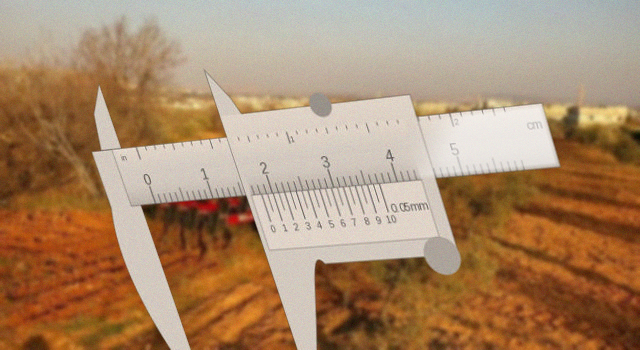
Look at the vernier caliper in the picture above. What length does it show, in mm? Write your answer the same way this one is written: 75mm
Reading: 18.2mm
